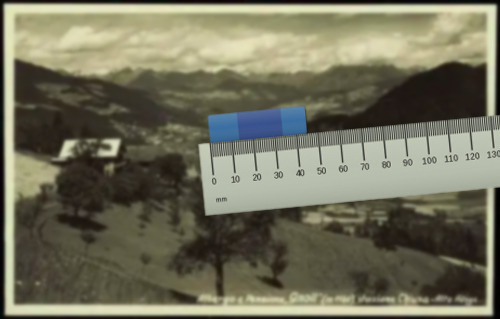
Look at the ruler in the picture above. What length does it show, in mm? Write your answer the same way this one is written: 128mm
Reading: 45mm
